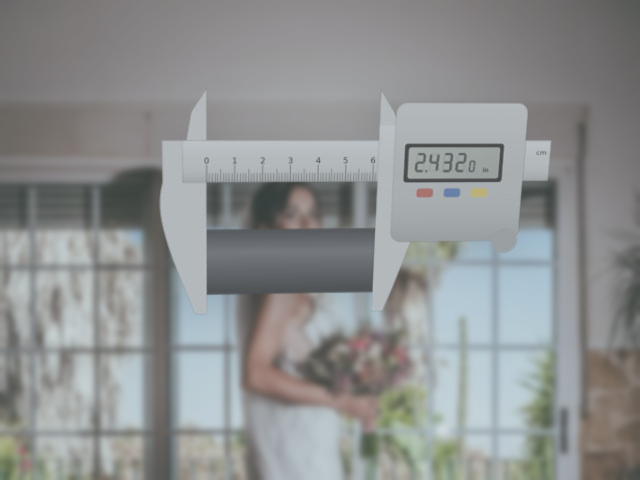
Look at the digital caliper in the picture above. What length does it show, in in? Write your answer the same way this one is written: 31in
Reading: 2.4320in
